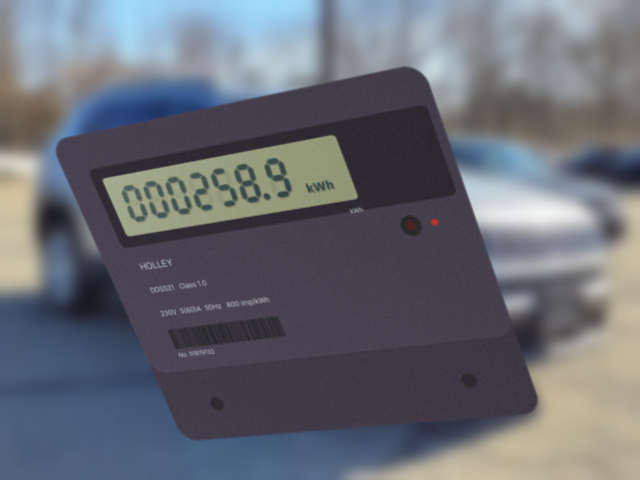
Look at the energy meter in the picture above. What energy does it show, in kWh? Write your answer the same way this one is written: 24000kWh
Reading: 258.9kWh
